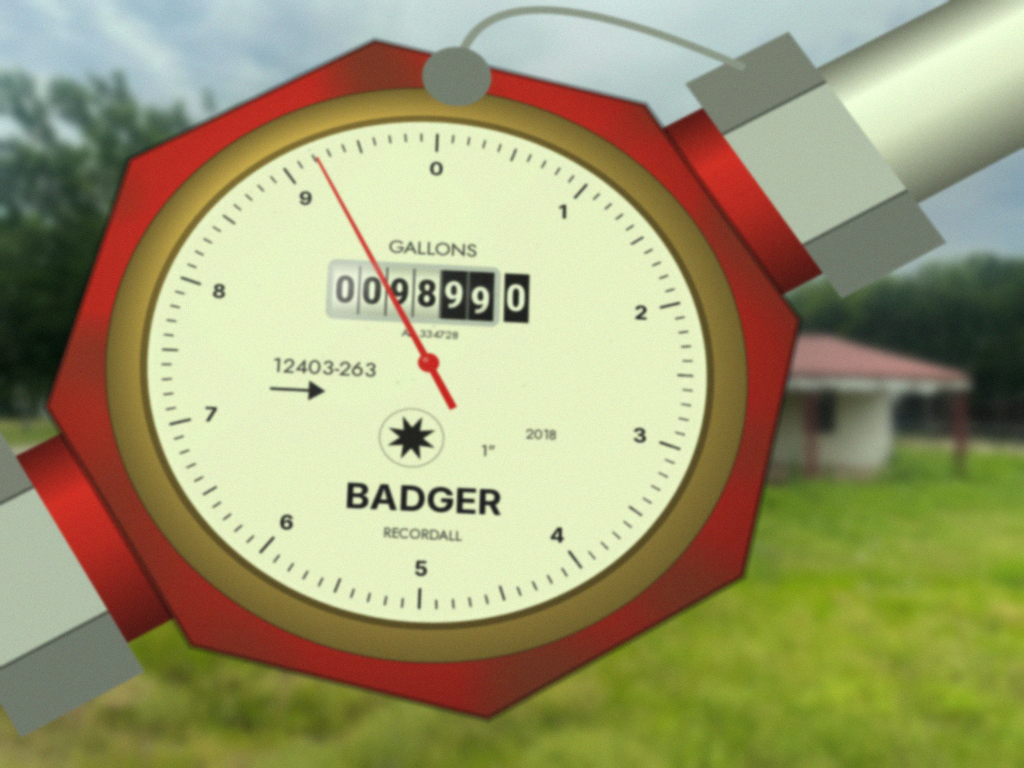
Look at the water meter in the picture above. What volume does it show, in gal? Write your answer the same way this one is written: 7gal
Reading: 98989.2gal
